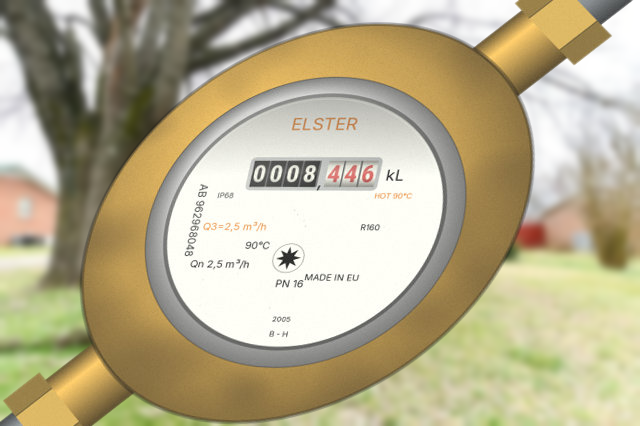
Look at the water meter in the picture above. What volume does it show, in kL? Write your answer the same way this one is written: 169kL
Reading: 8.446kL
